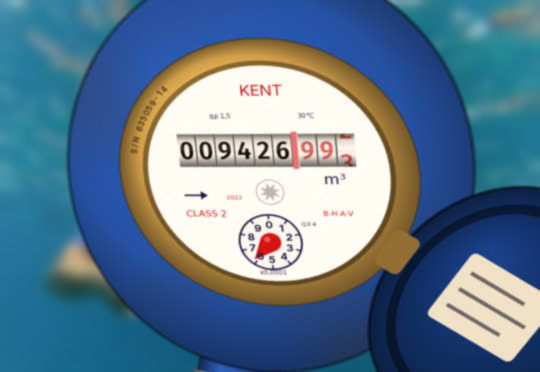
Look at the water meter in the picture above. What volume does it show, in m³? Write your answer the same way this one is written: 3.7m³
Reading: 9426.9926m³
